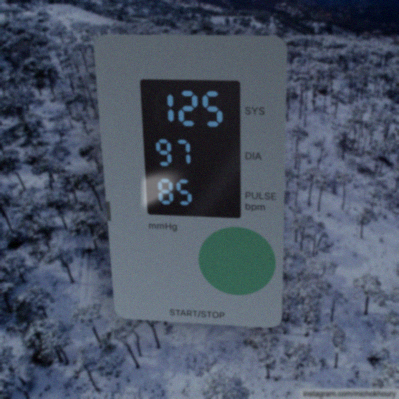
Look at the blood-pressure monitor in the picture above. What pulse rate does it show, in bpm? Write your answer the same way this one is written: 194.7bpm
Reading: 85bpm
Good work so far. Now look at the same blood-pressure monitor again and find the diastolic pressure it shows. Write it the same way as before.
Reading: 97mmHg
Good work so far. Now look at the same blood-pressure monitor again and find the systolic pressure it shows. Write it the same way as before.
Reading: 125mmHg
